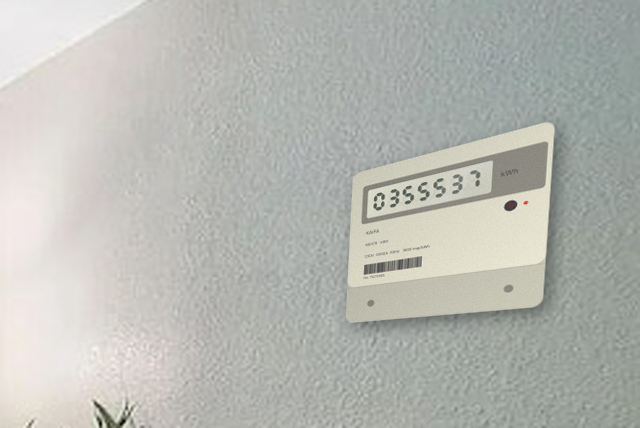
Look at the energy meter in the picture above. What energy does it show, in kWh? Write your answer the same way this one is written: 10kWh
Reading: 355537kWh
